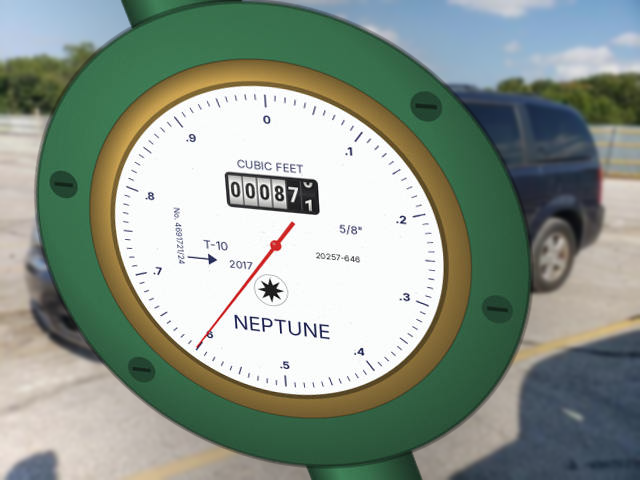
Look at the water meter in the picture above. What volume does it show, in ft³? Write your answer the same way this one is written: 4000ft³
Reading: 870.60ft³
